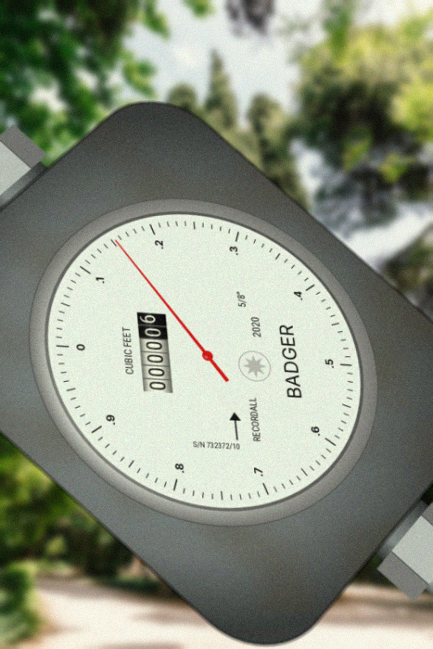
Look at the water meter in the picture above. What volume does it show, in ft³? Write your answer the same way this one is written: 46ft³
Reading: 6.15ft³
